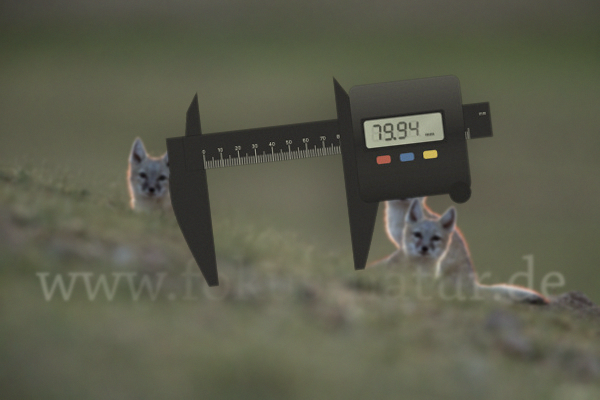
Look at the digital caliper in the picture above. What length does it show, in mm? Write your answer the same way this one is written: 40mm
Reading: 79.94mm
